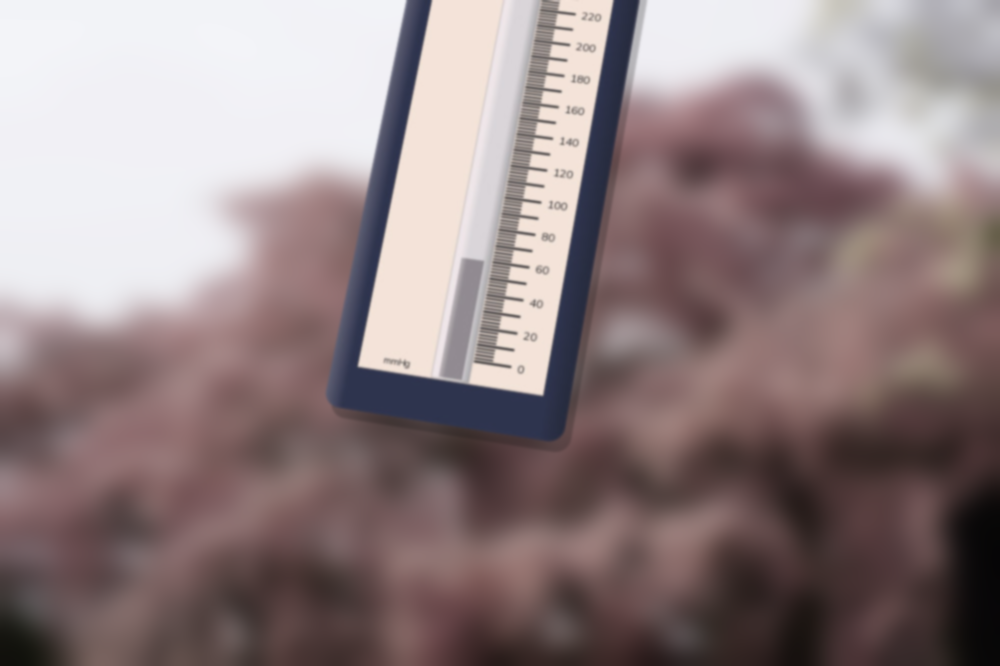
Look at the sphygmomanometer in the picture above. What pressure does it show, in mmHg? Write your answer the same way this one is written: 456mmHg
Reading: 60mmHg
